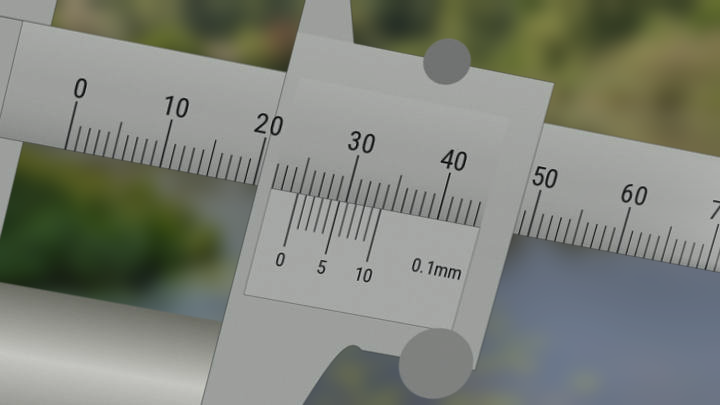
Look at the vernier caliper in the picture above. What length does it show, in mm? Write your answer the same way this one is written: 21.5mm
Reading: 24.8mm
